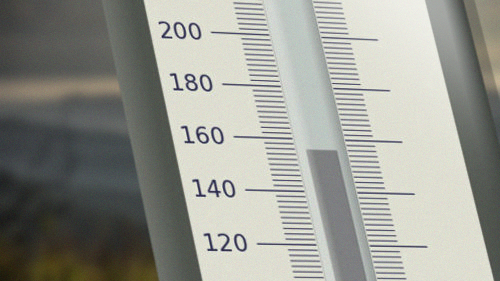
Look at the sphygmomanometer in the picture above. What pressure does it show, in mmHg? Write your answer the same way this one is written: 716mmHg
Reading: 156mmHg
